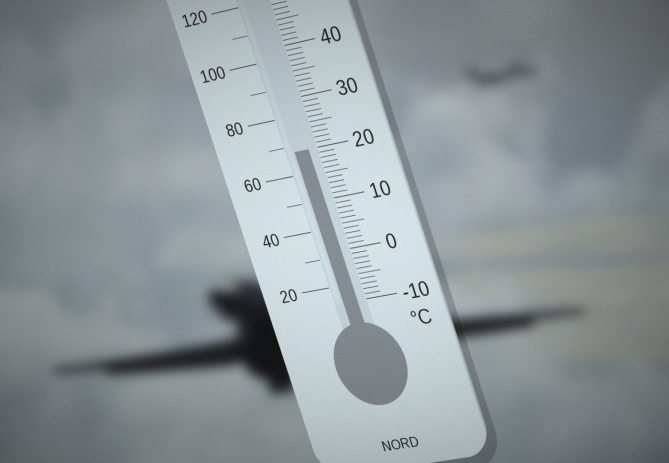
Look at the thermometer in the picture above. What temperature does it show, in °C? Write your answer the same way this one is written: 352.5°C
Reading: 20°C
